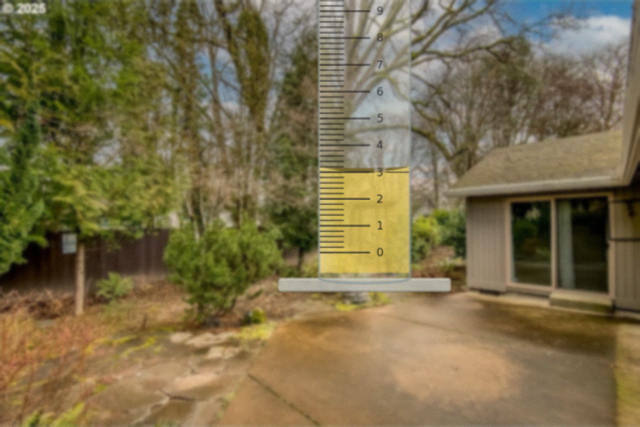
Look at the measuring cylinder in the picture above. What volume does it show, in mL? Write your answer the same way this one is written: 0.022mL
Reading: 3mL
